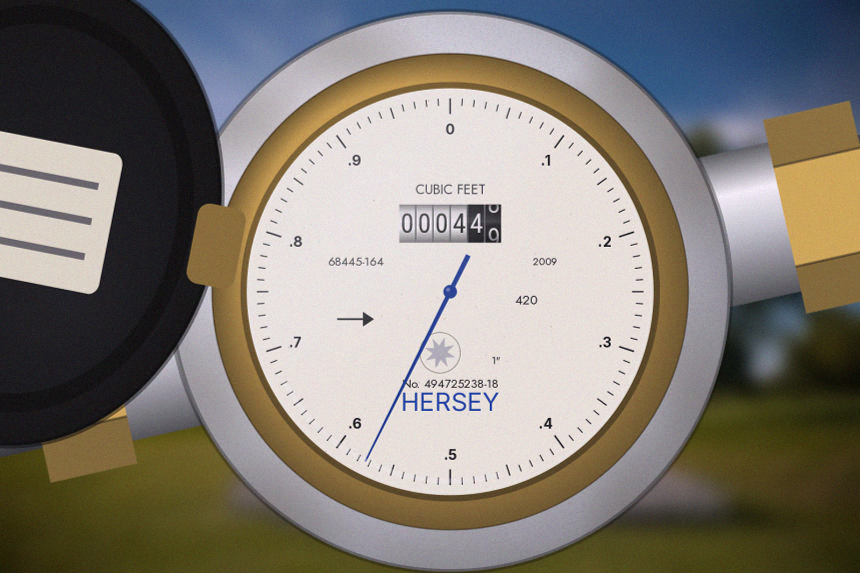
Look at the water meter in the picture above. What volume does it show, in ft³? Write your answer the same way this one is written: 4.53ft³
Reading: 448.57ft³
